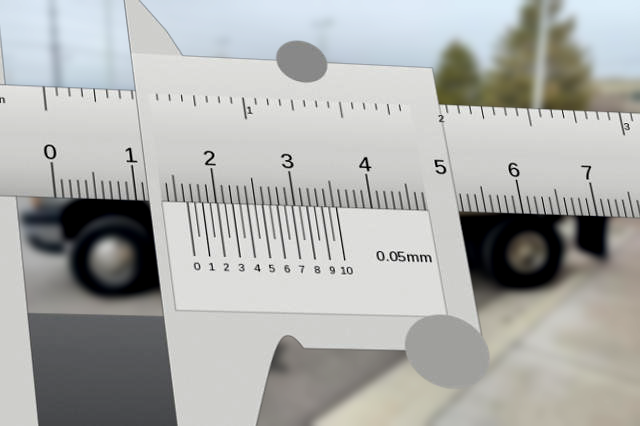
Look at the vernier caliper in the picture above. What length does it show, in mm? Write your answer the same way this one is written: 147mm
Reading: 16.4mm
